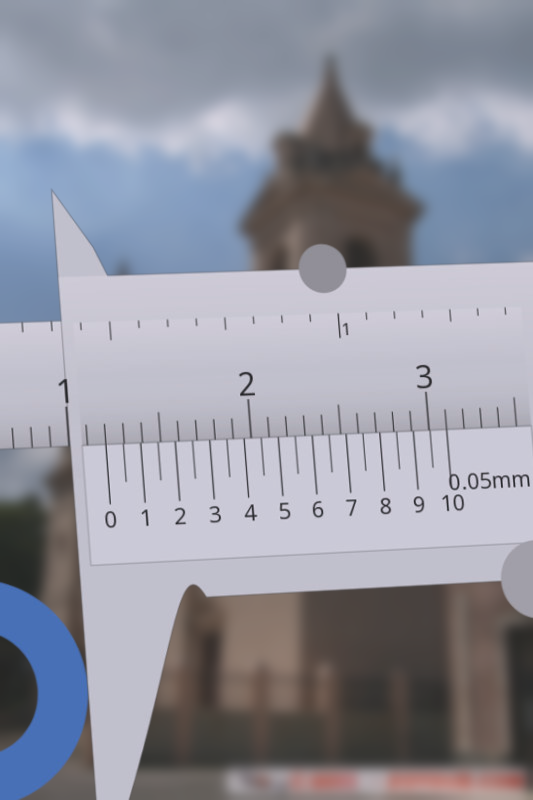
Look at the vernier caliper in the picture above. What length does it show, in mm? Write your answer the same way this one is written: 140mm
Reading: 12.0mm
